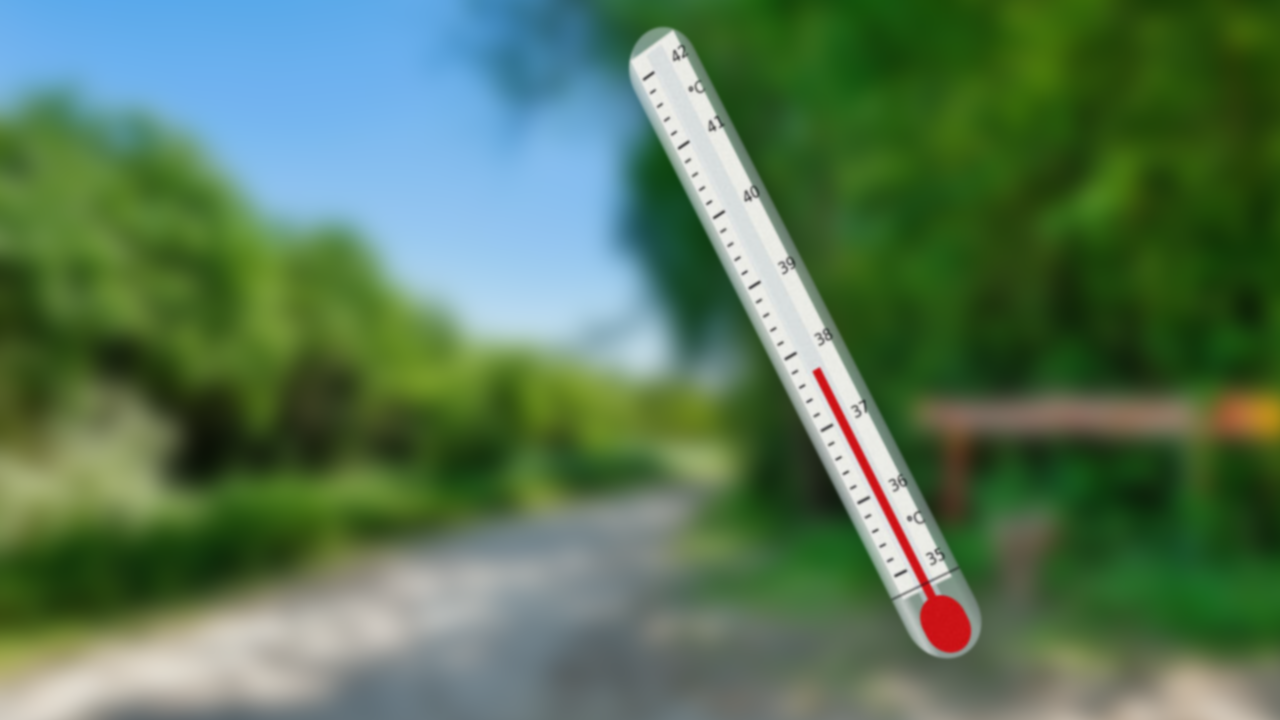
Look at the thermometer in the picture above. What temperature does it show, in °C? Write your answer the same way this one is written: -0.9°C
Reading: 37.7°C
